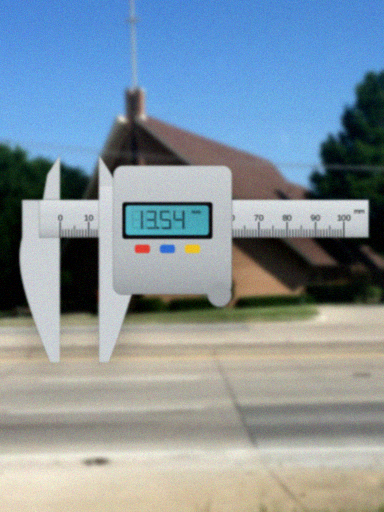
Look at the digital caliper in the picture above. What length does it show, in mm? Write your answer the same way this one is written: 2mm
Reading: 13.54mm
